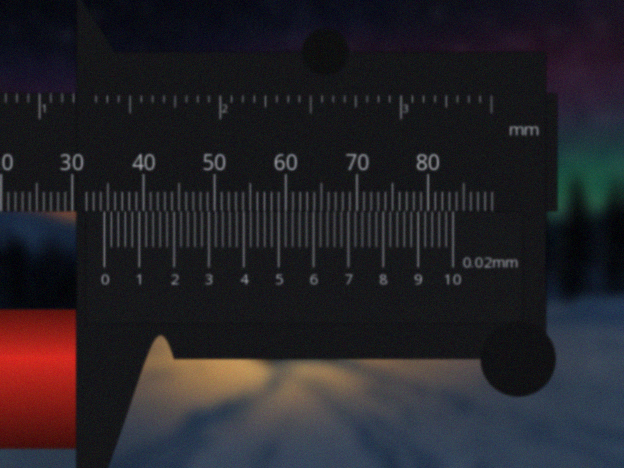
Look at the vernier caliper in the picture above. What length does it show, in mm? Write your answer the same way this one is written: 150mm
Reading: 34.5mm
